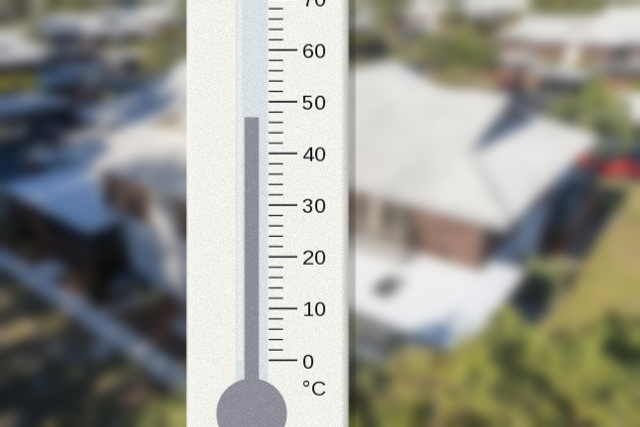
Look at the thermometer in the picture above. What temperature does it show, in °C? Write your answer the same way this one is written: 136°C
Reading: 47°C
